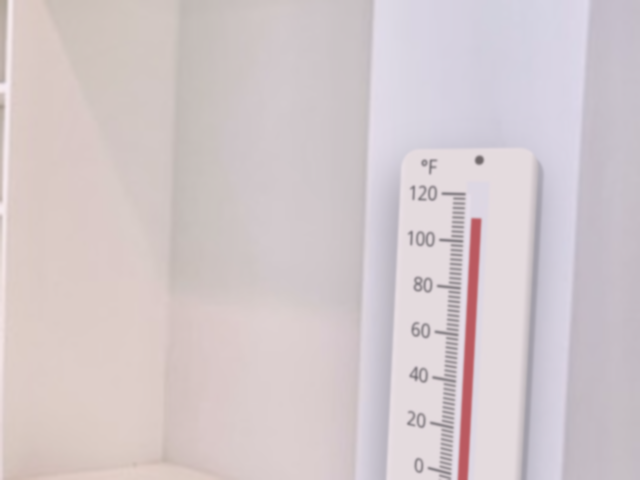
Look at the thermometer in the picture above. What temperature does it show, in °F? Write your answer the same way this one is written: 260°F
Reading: 110°F
